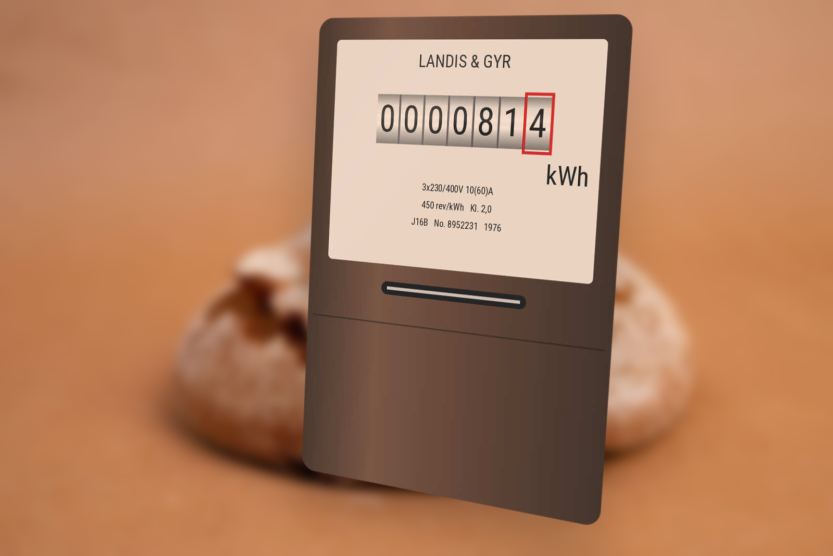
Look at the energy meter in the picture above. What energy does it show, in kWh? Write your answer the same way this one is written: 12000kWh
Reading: 81.4kWh
